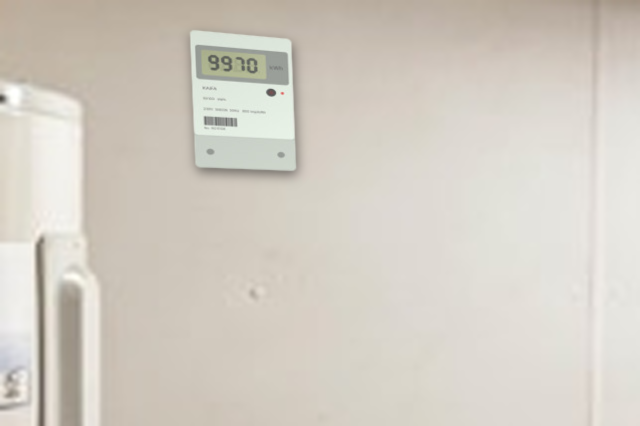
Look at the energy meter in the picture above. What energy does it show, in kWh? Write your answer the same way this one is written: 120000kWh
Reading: 9970kWh
